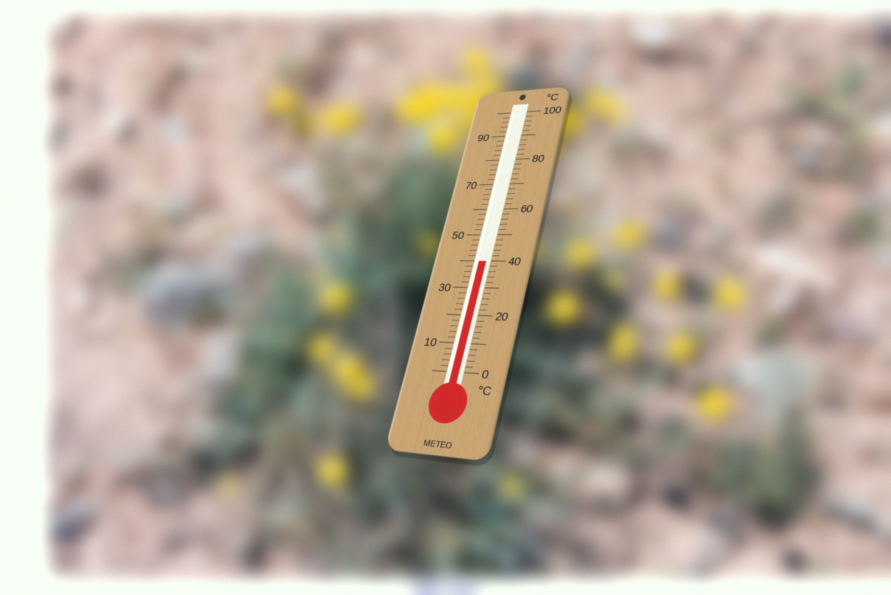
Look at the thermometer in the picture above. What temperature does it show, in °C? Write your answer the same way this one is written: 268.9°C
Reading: 40°C
